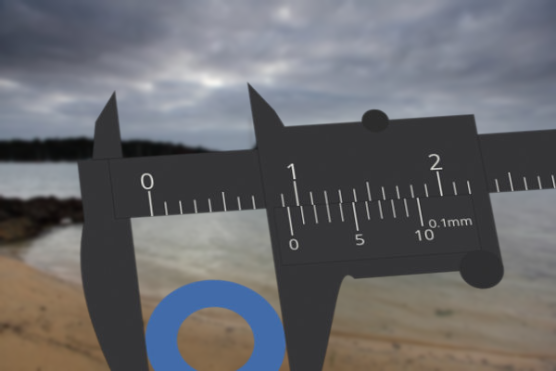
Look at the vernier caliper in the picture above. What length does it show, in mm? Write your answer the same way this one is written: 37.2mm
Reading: 9.3mm
